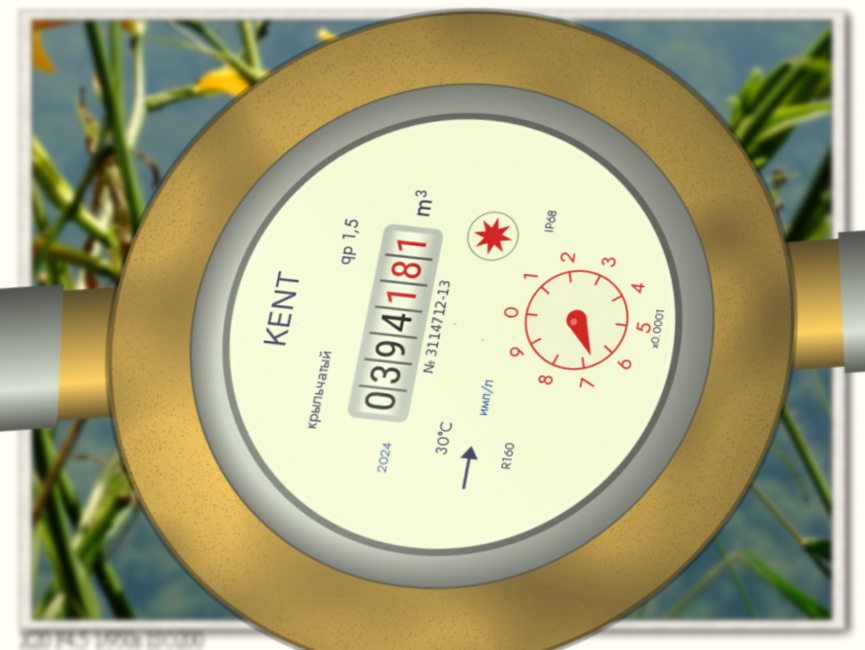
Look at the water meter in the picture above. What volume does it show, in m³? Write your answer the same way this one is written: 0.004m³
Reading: 394.1816m³
